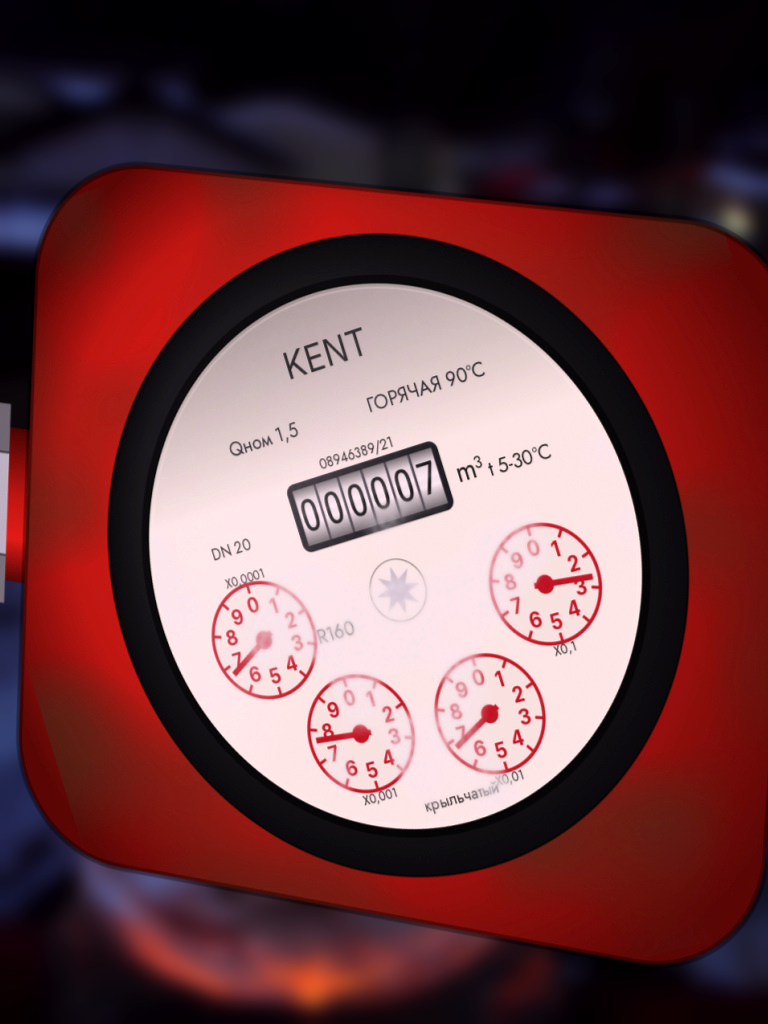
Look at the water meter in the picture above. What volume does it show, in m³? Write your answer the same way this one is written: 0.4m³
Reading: 7.2676m³
